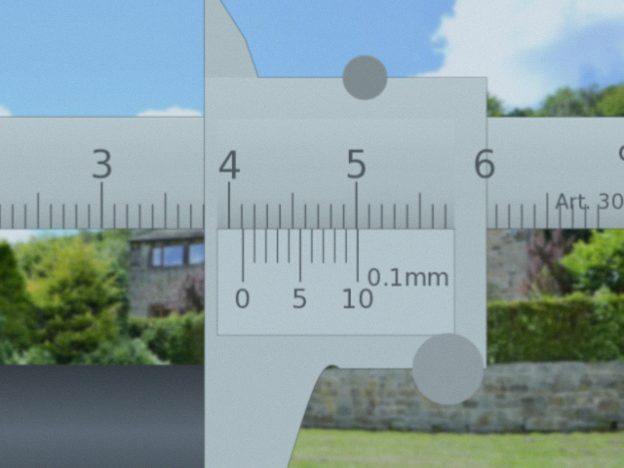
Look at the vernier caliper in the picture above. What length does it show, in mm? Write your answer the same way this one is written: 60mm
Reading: 41.1mm
